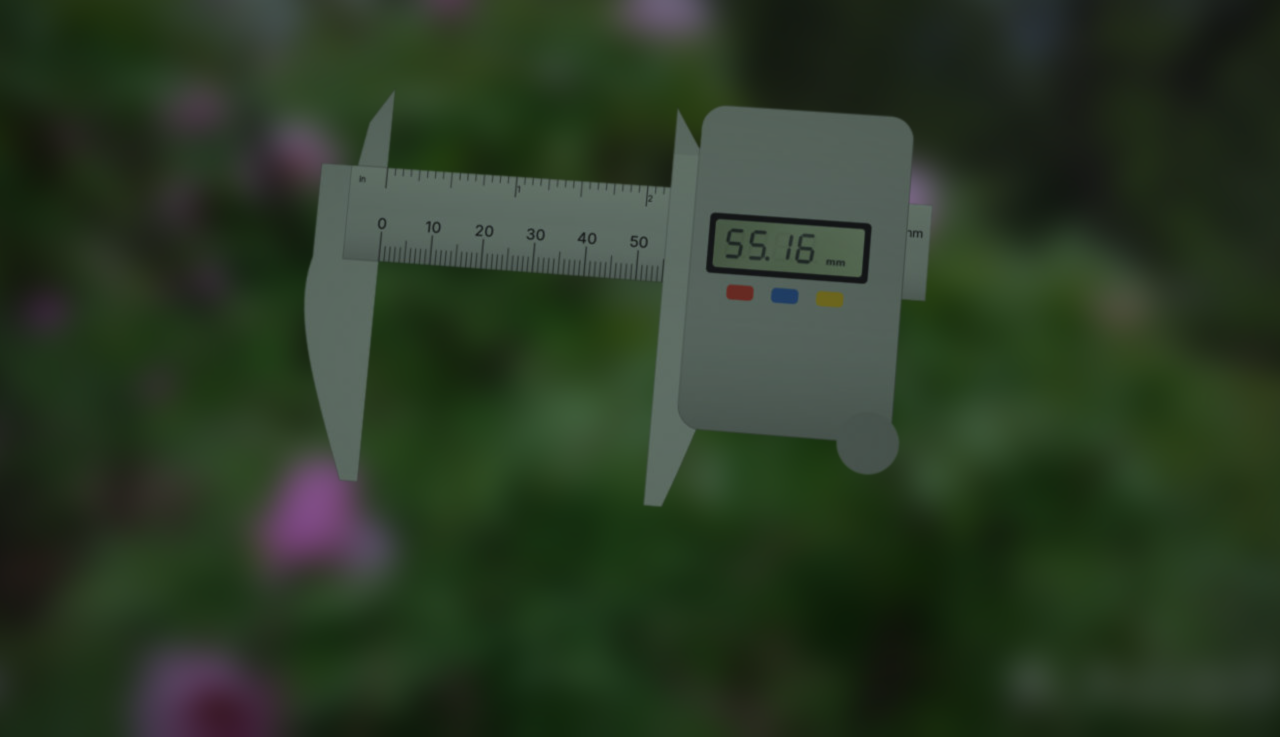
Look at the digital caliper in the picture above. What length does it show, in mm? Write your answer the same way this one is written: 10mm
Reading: 55.16mm
